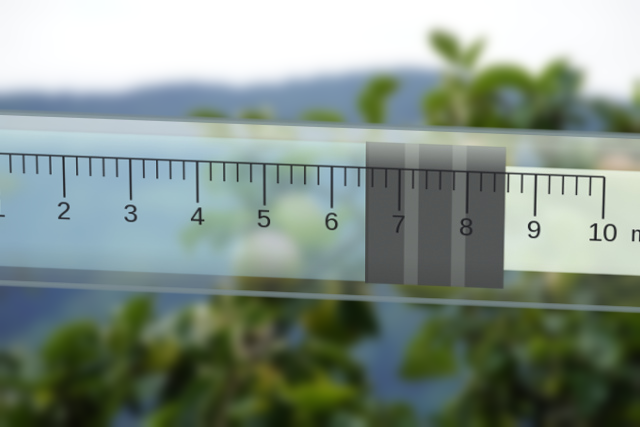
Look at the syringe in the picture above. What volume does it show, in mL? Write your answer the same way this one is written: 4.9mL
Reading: 6.5mL
